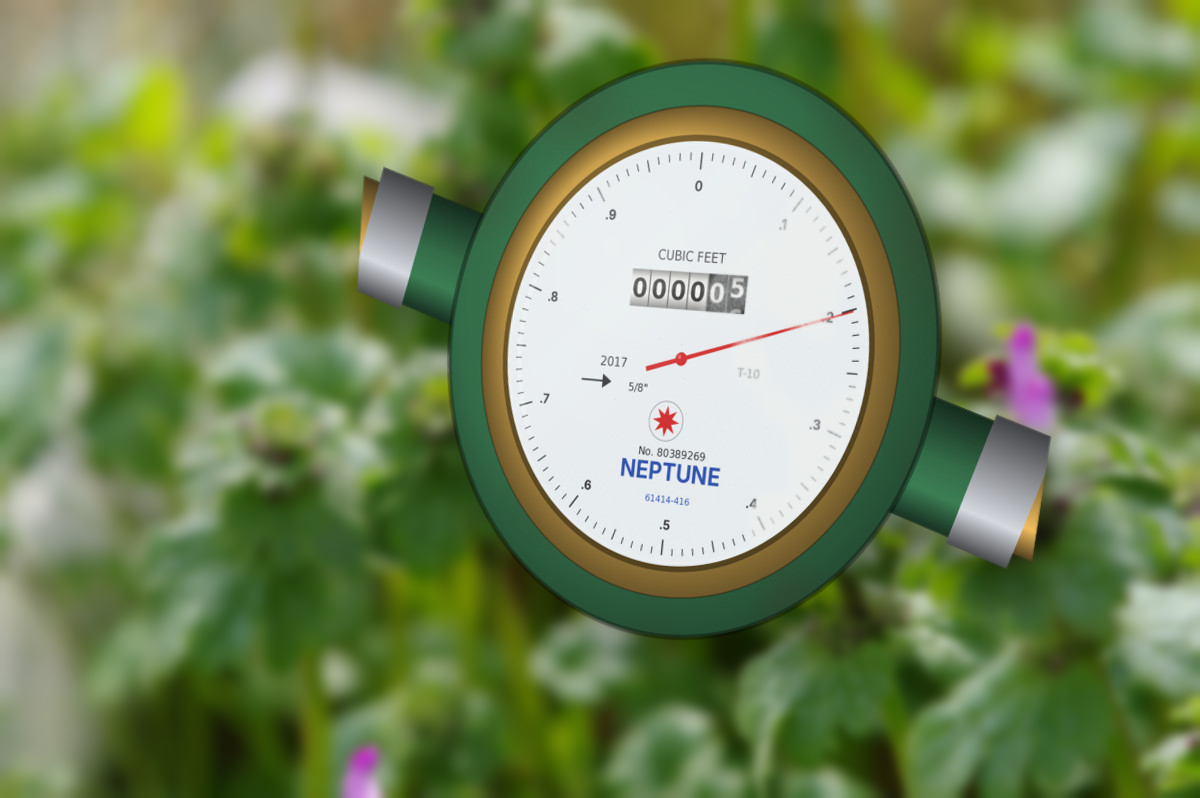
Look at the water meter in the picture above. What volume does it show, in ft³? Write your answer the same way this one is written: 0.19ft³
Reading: 5.20ft³
